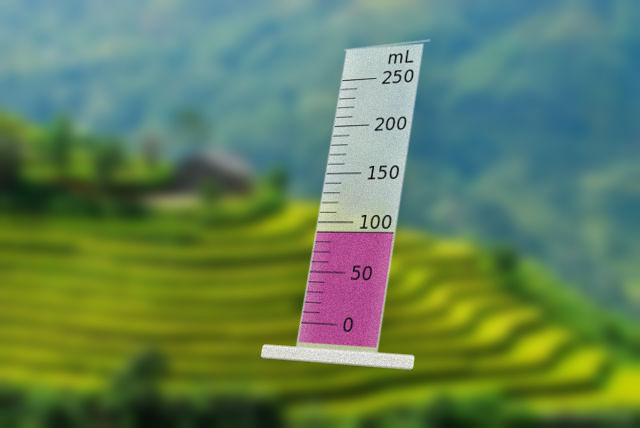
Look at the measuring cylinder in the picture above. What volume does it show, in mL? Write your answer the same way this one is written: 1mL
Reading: 90mL
